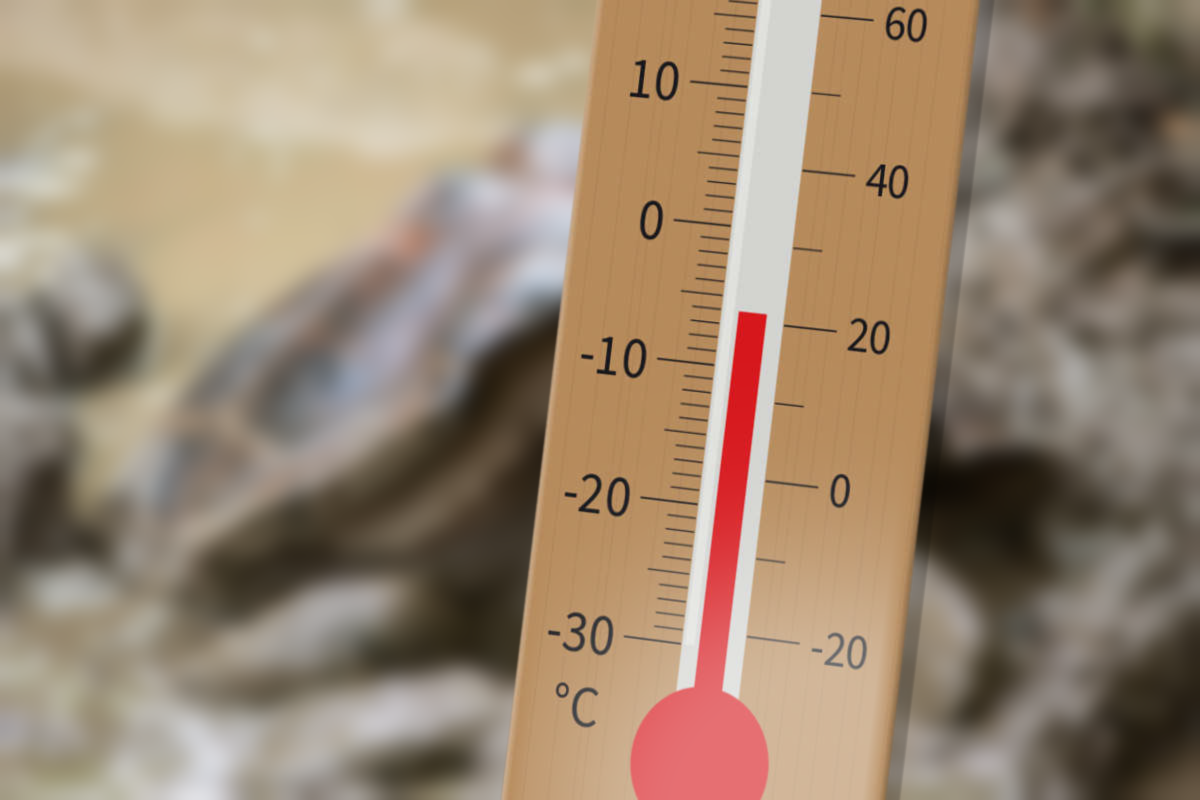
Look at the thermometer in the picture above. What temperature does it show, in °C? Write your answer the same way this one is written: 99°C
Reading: -6°C
